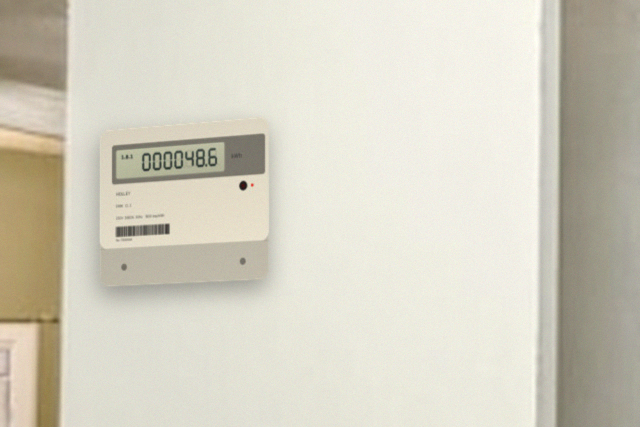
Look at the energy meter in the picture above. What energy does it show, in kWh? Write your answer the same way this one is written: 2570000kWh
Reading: 48.6kWh
